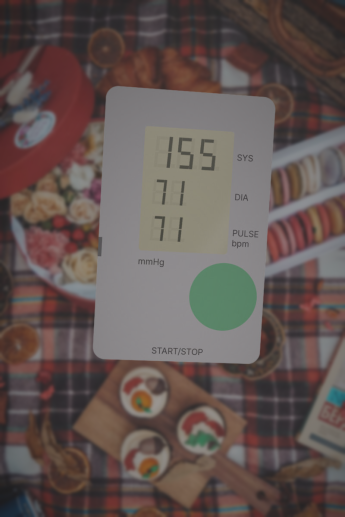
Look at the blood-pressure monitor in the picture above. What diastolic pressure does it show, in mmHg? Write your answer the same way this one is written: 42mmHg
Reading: 71mmHg
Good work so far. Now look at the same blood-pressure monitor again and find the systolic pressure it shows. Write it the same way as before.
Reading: 155mmHg
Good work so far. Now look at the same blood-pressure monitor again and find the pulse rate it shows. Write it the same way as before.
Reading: 71bpm
